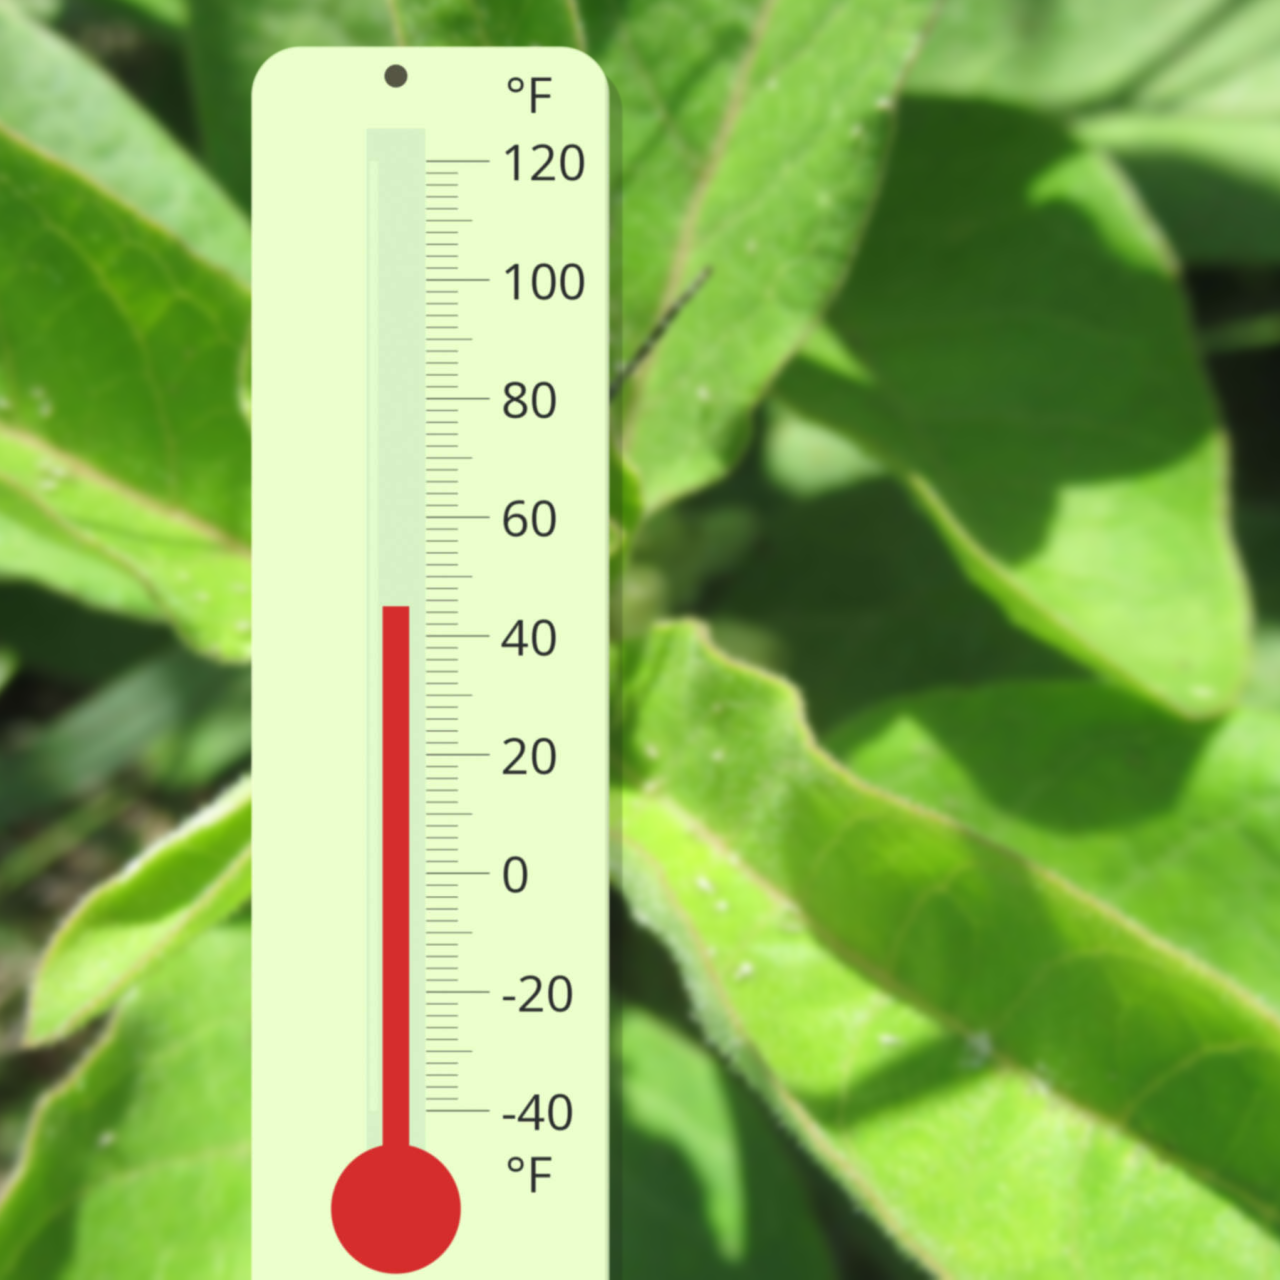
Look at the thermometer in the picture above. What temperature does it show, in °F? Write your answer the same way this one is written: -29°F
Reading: 45°F
